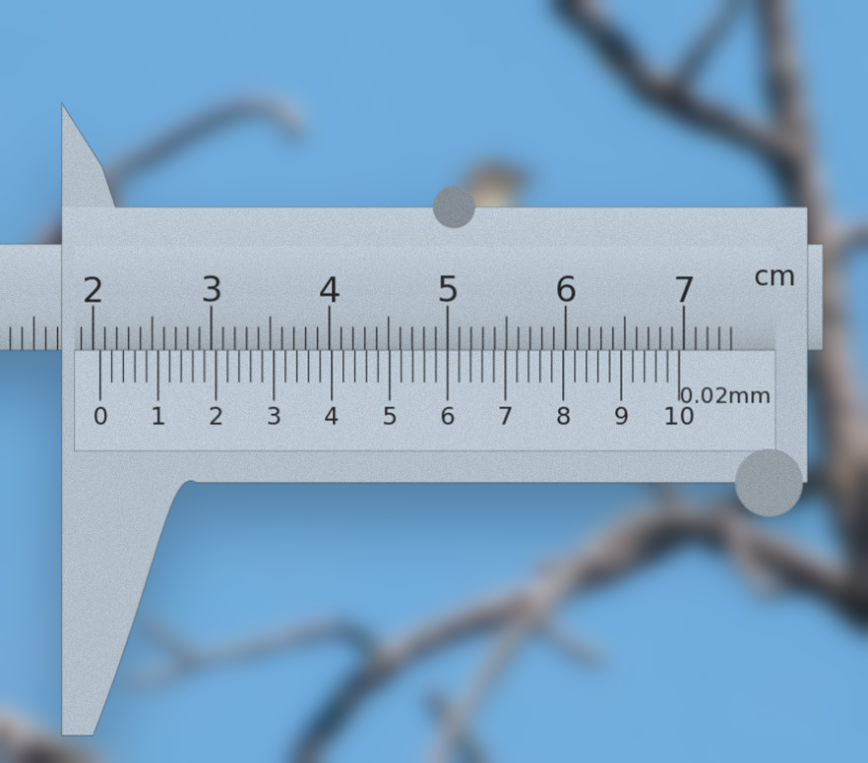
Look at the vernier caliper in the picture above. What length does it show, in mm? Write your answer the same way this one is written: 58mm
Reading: 20.6mm
